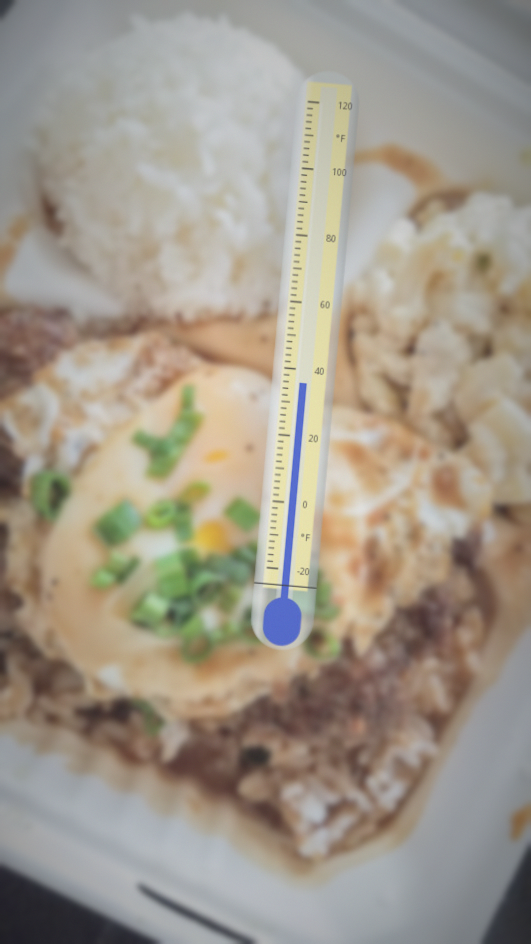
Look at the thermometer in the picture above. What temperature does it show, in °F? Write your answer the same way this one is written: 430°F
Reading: 36°F
